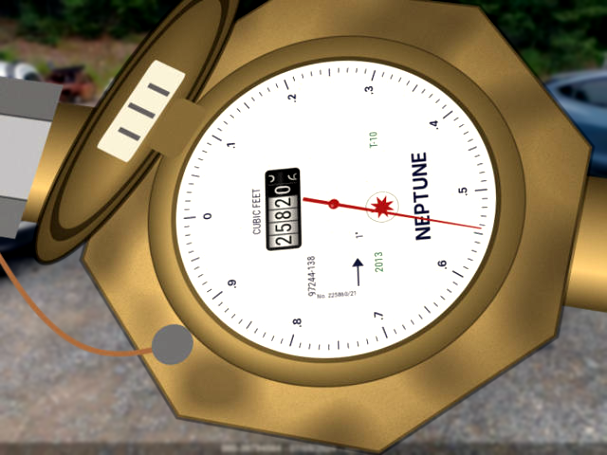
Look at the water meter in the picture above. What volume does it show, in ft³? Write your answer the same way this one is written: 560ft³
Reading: 258205.54ft³
